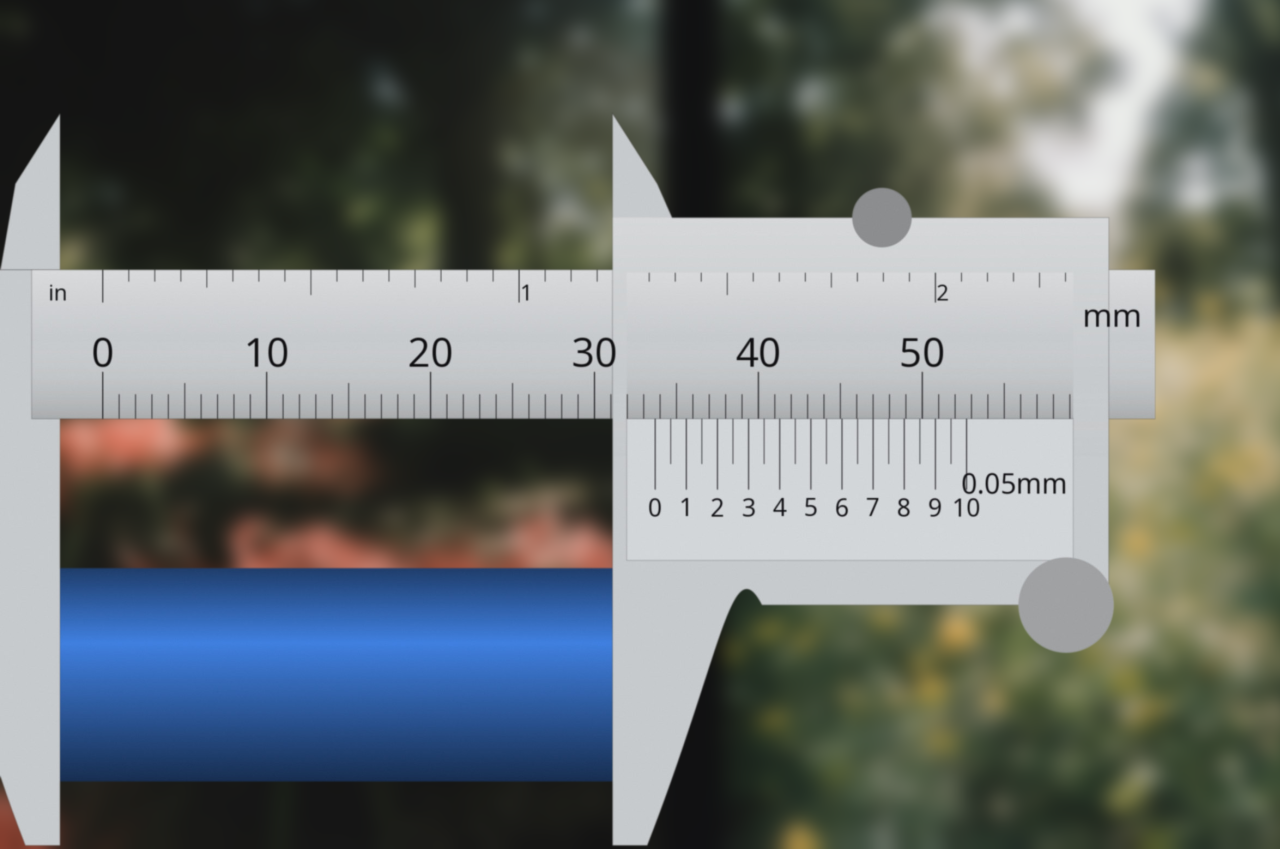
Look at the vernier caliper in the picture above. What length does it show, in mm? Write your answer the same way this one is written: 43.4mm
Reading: 33.7mm
